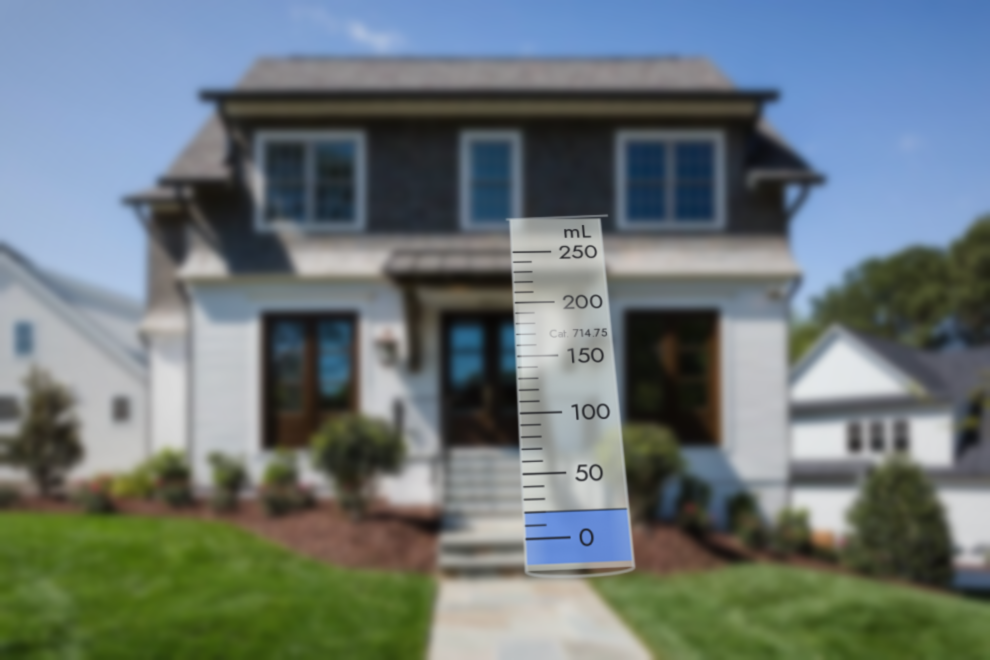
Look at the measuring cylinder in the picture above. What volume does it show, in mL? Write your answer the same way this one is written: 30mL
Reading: 20mL
